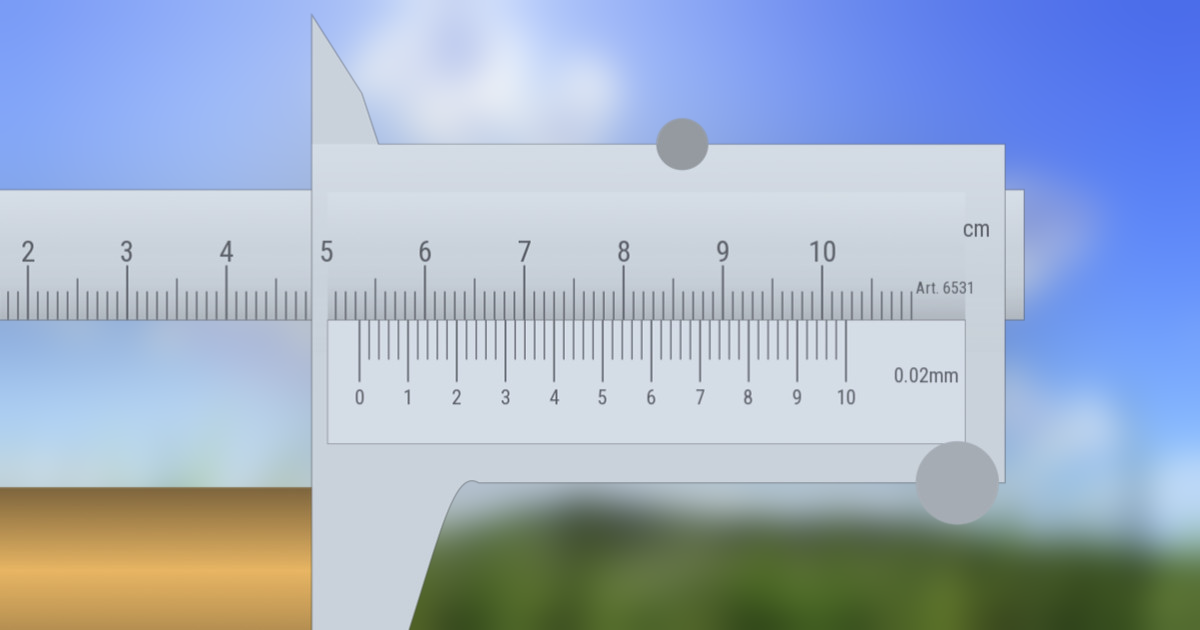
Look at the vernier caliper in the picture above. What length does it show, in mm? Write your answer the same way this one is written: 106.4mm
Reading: 53.4mm
